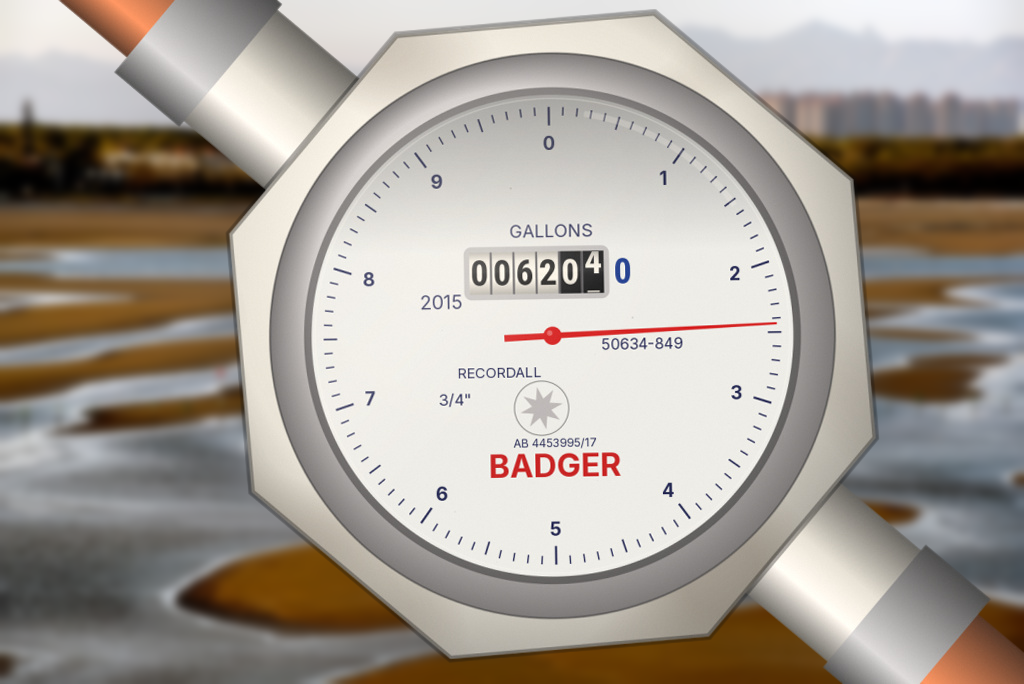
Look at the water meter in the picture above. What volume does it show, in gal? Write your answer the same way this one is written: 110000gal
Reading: 62042.4gal
